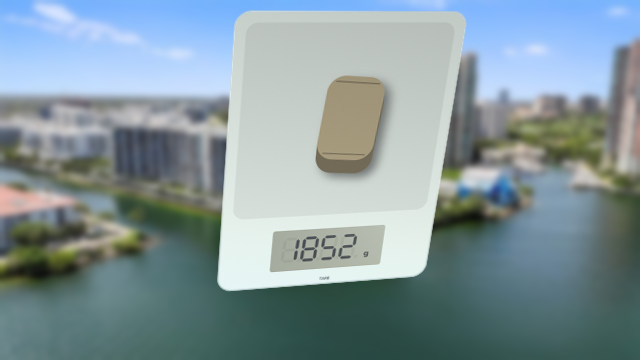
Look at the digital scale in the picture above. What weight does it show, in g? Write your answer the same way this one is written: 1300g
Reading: 1852g
